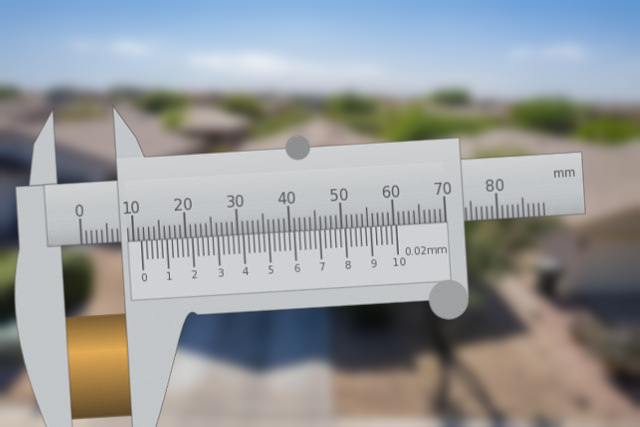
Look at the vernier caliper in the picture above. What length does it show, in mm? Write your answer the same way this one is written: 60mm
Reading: 11.5mm
